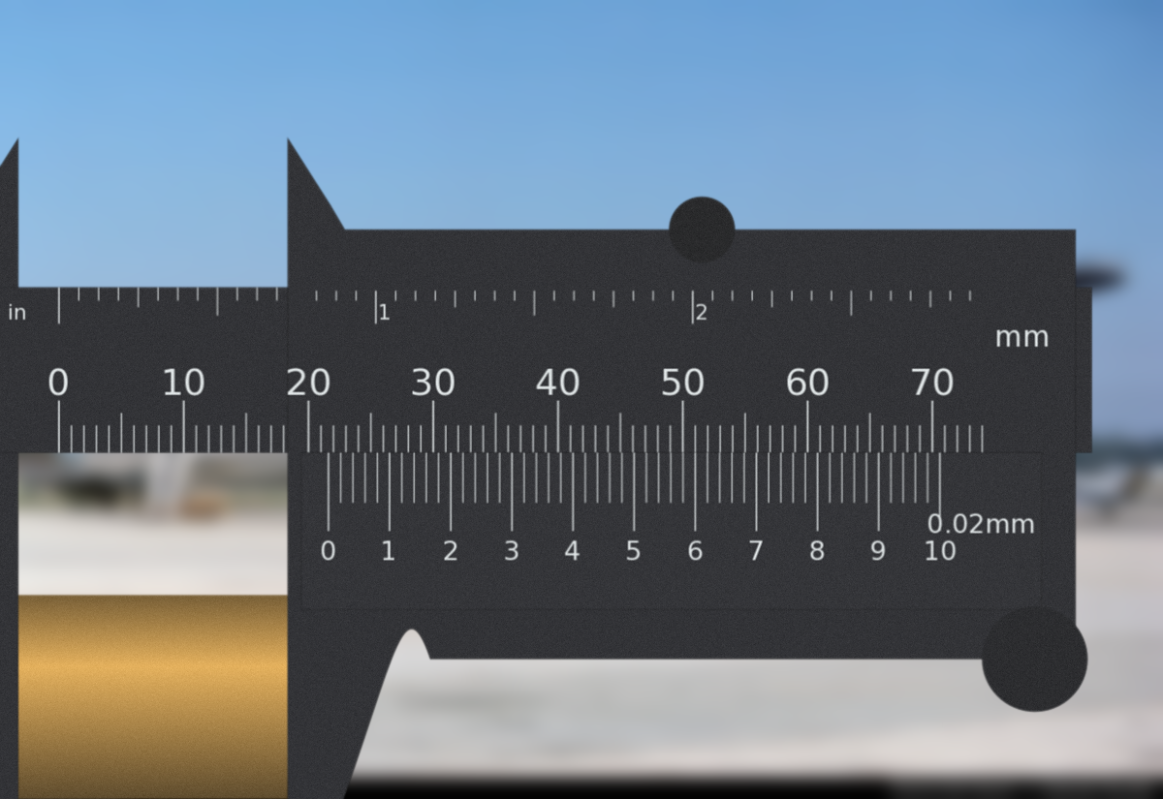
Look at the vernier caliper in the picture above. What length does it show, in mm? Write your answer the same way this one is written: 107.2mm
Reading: 21.6mm
